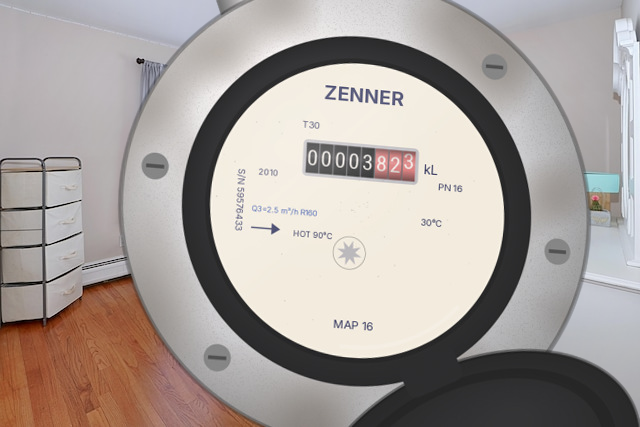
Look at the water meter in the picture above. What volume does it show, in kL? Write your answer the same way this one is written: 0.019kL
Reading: 3.823kL
